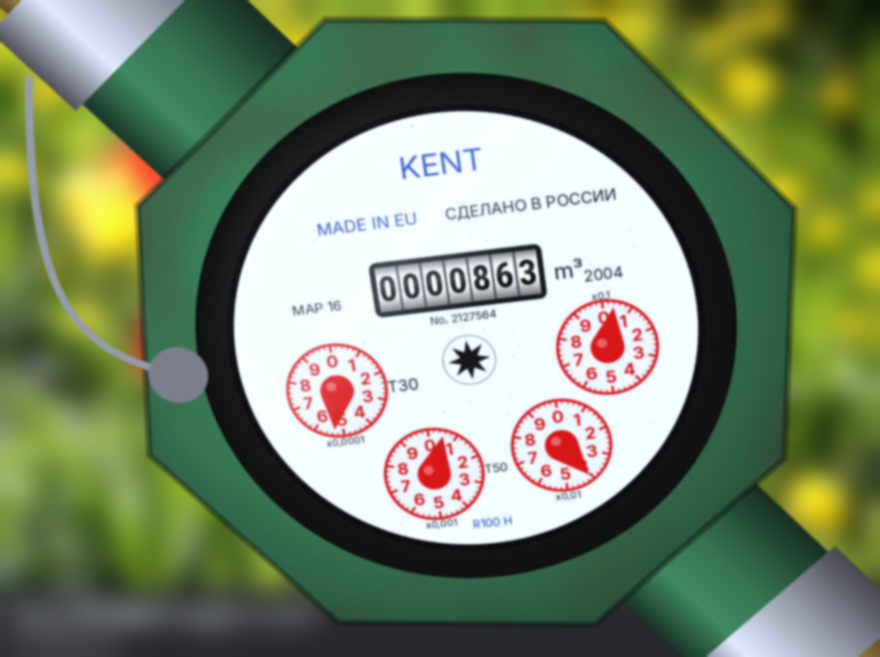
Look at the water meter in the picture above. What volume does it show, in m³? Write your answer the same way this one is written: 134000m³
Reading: 863.0405m³
